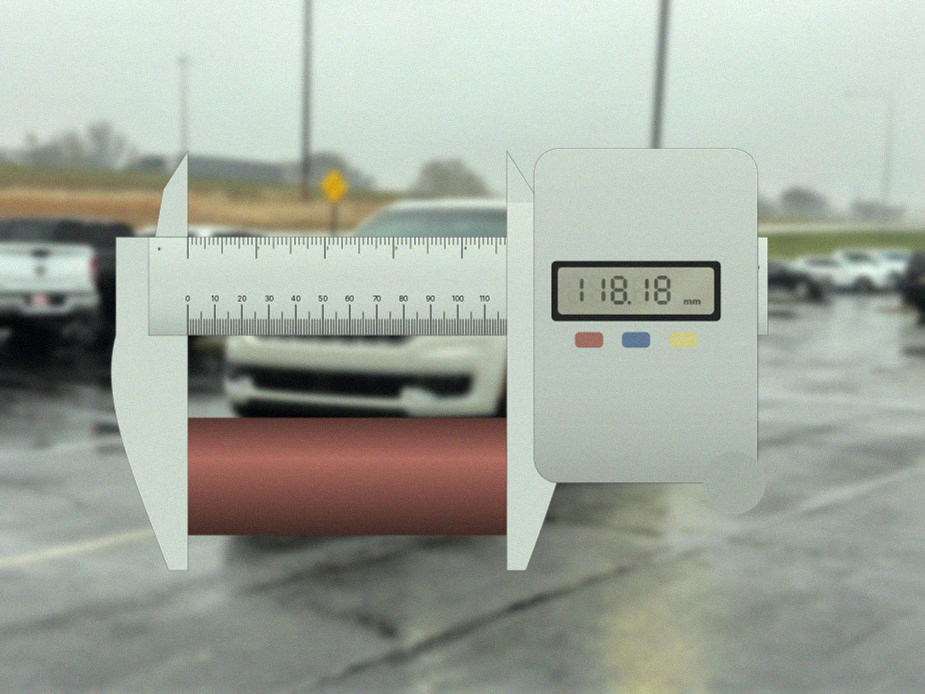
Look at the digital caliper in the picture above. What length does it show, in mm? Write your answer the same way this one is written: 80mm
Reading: 118.18mm
